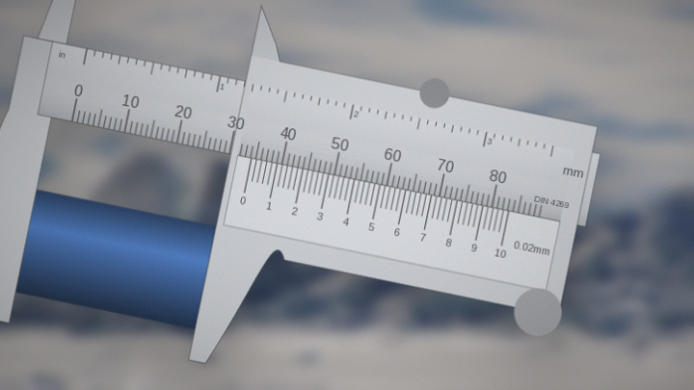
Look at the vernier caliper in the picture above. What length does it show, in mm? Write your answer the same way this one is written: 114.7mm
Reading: 34.2mm
